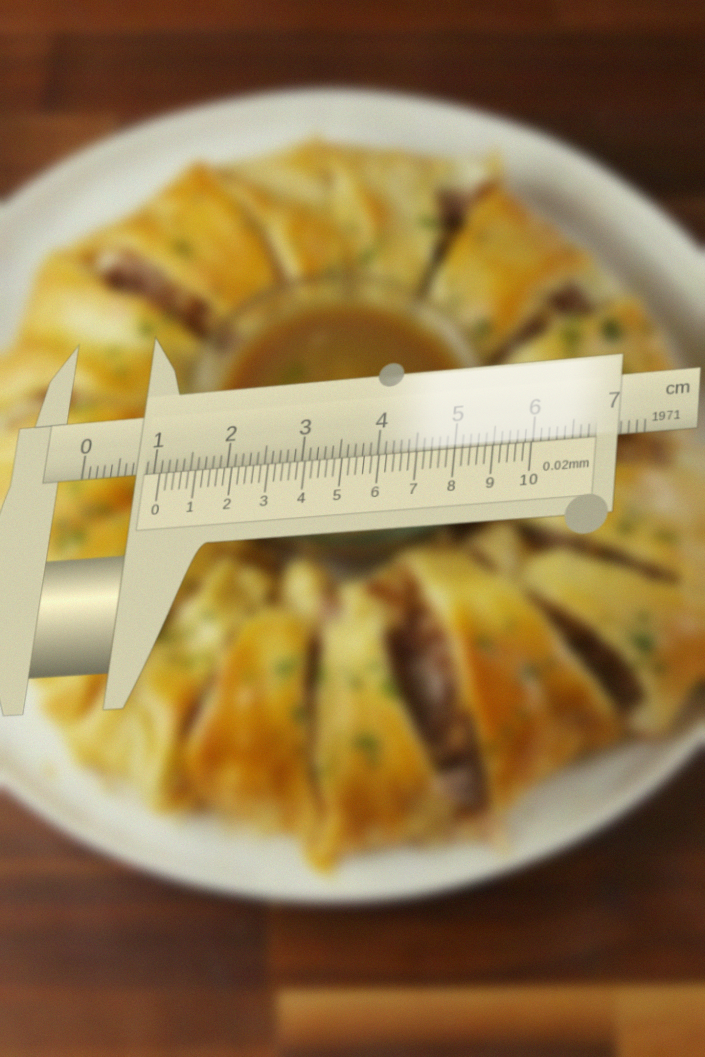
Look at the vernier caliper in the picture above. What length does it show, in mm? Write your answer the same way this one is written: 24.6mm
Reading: 10.8mm
